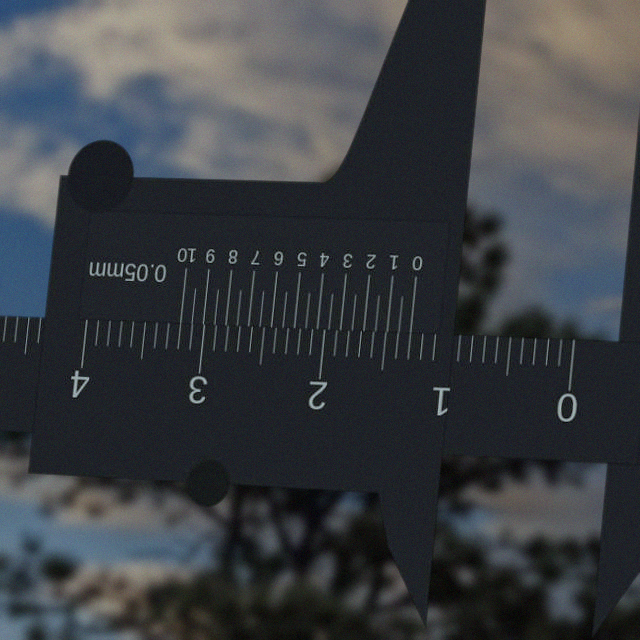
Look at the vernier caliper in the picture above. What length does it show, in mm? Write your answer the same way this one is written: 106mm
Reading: 13.0mm
